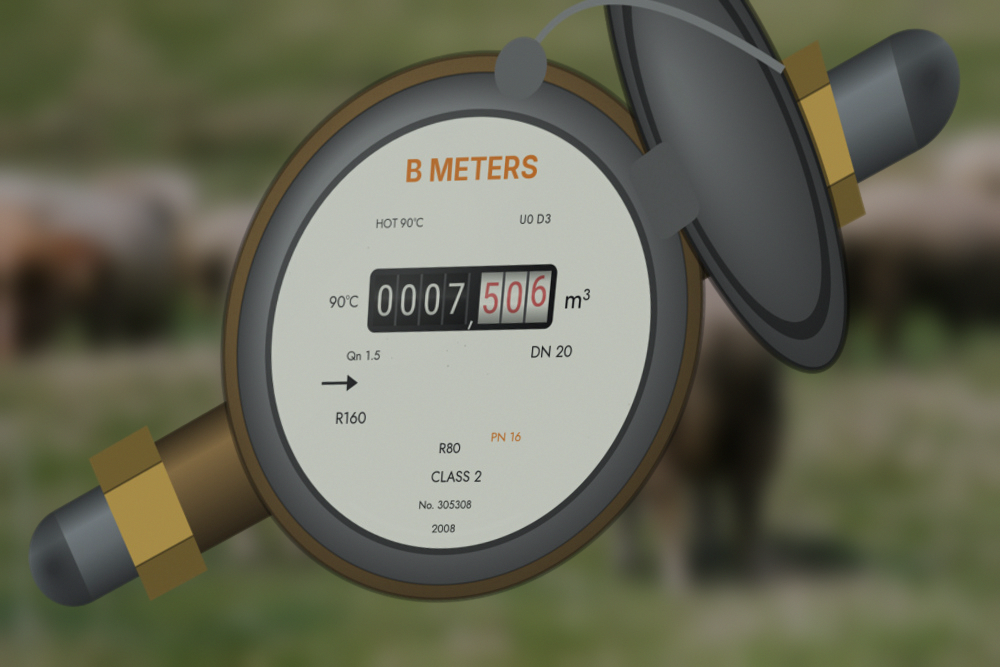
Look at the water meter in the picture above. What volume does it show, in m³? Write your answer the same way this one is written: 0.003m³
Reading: 7.506m³
